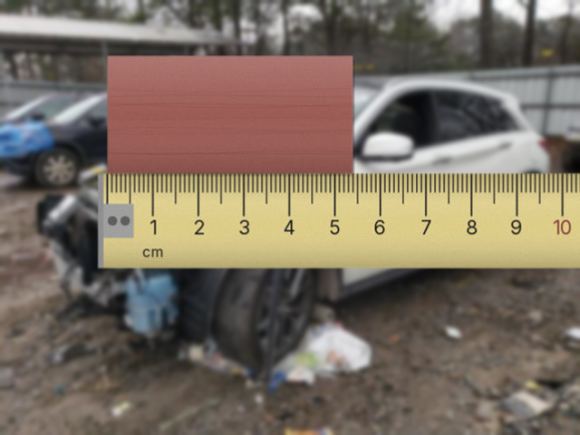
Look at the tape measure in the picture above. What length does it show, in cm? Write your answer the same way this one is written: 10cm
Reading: 5.4cm
